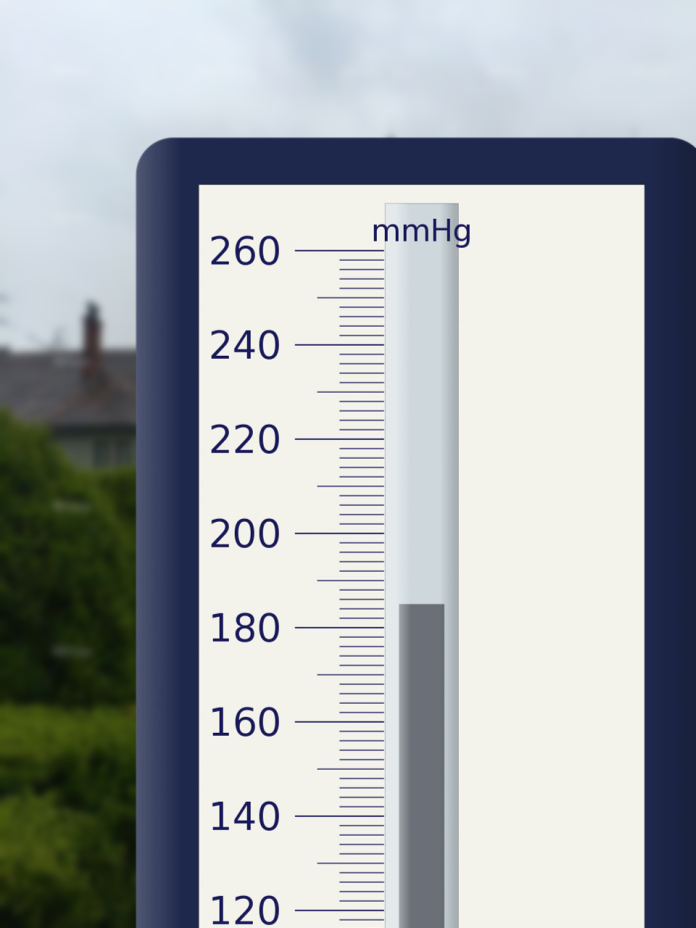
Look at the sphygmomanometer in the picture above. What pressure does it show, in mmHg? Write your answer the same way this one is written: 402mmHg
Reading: 185mmHg
